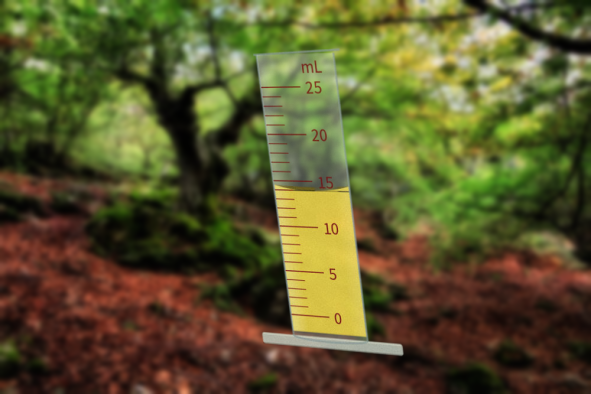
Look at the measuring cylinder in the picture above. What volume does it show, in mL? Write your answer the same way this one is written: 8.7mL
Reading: 14mL
